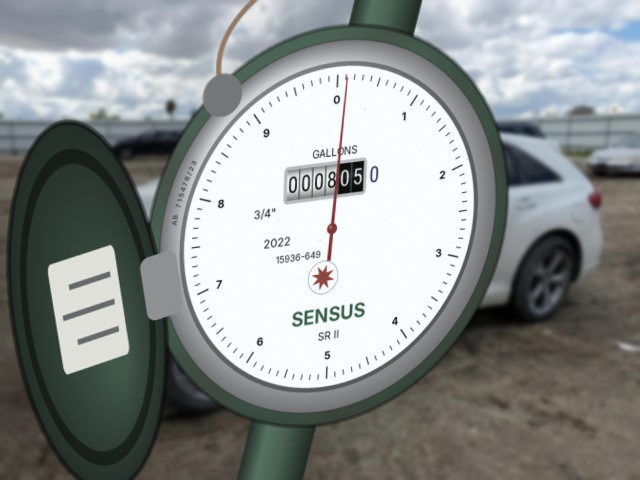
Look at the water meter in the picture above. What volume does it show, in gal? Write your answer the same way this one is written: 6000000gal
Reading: 8050.1gal
